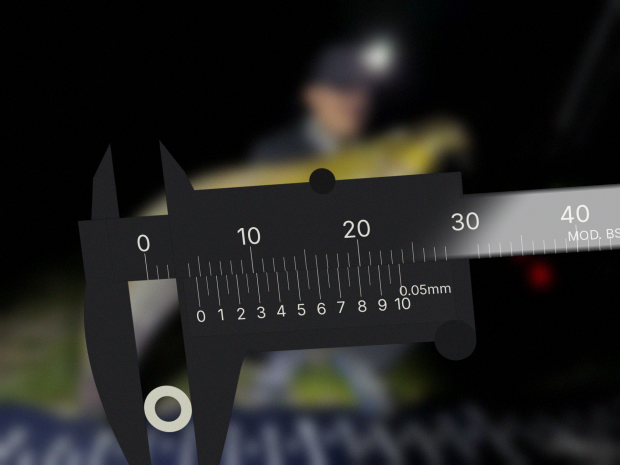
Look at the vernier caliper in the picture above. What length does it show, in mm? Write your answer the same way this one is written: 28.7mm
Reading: 4.6mm
